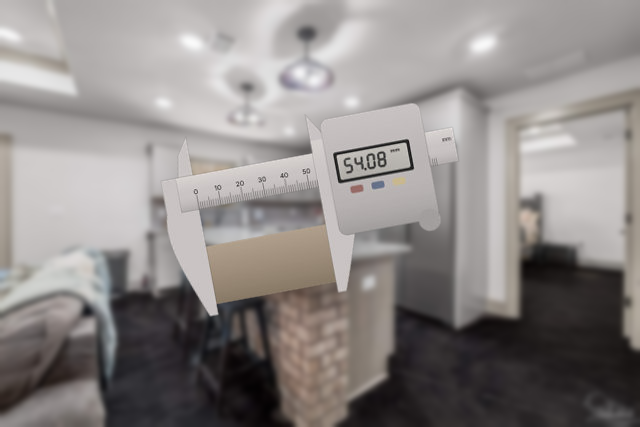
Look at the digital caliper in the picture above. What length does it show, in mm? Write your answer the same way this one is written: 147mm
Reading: 54.08mm
